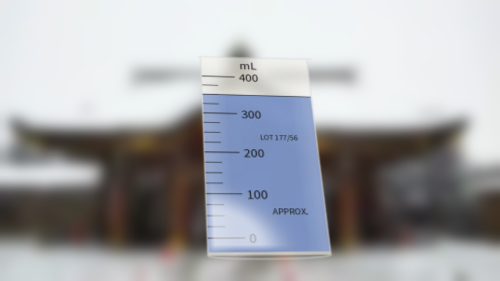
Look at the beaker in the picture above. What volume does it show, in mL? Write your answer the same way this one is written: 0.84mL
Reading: 350mL
